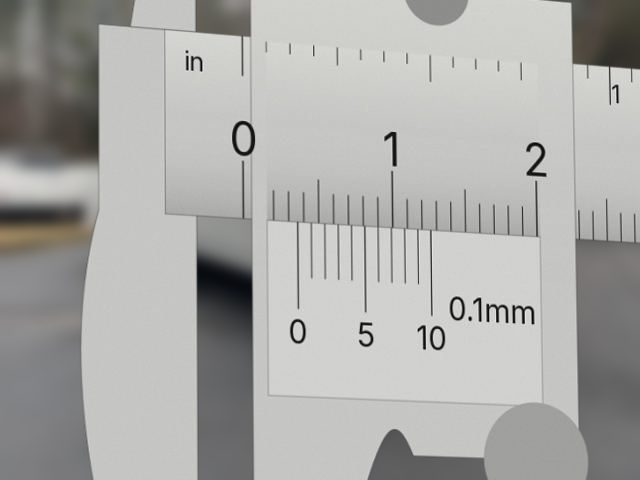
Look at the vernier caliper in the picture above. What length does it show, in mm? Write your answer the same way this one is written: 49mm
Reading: 3.6mm
